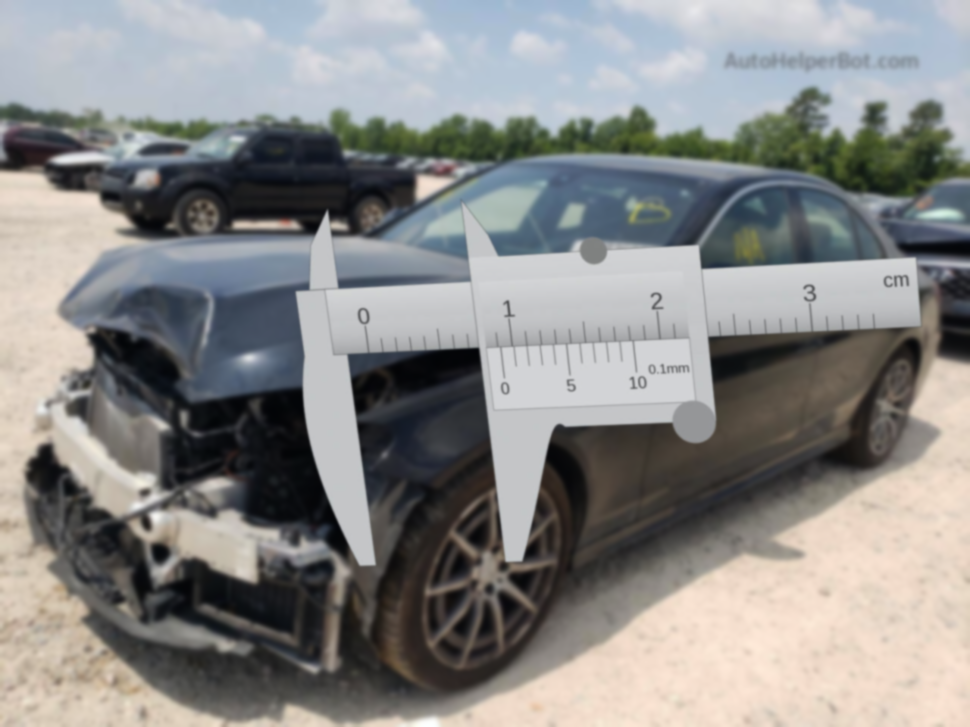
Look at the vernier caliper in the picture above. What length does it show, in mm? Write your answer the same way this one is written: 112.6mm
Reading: 9.2mm
